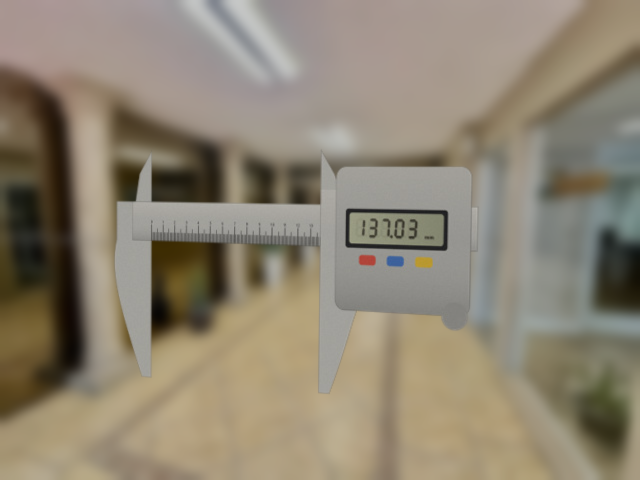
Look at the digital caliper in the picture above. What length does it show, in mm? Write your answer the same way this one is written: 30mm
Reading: 137.03mm
